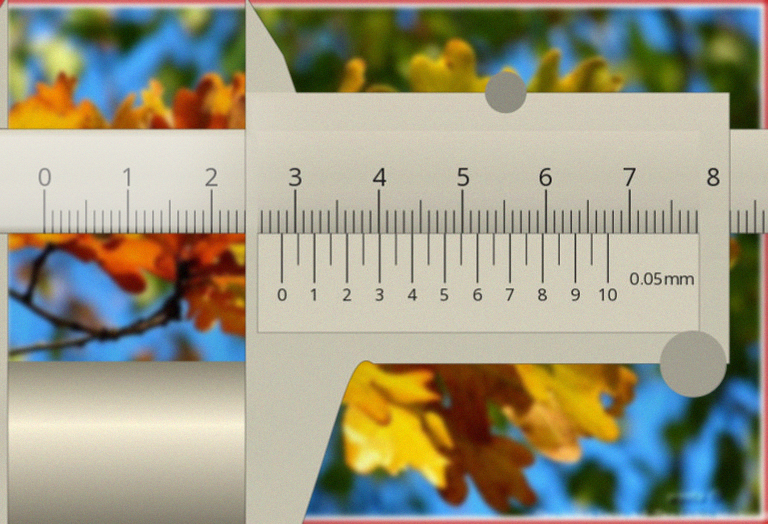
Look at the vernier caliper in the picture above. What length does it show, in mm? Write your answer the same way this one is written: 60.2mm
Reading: 28.4mm
